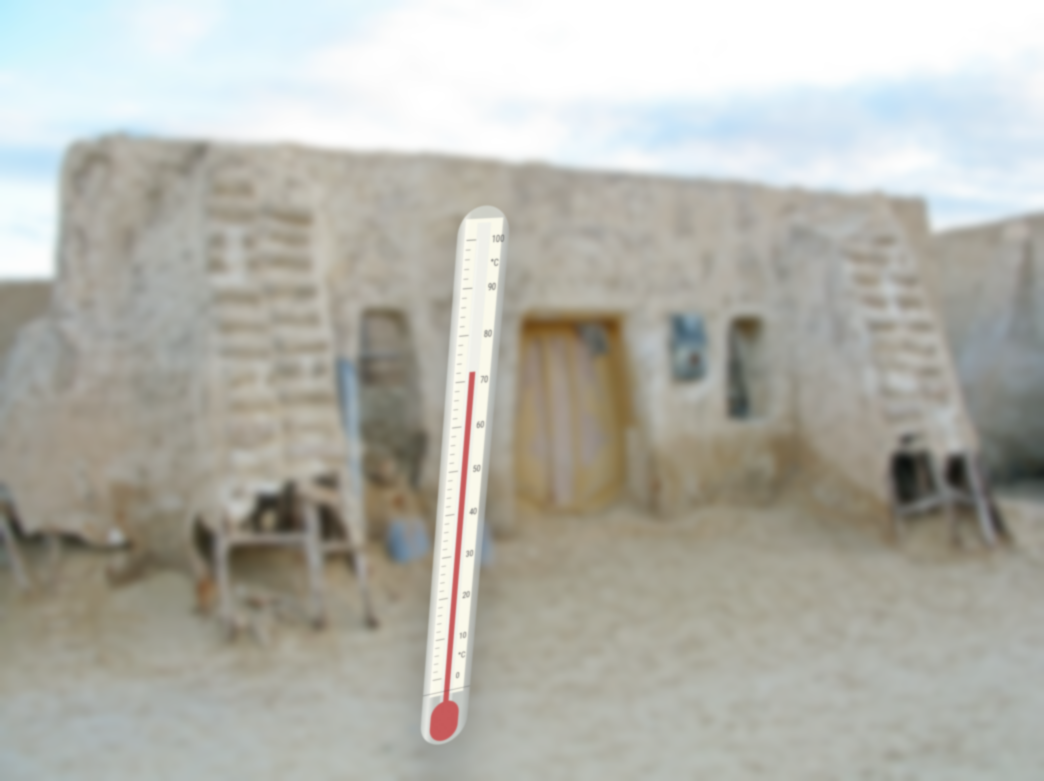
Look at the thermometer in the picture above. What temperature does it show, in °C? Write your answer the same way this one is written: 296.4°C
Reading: 72°C
